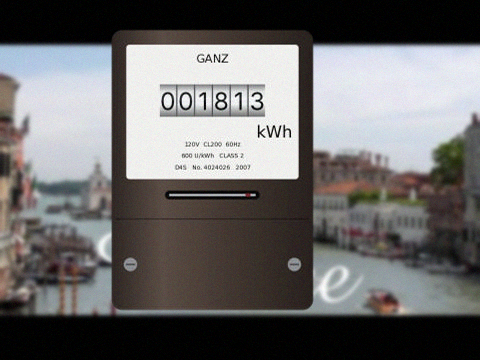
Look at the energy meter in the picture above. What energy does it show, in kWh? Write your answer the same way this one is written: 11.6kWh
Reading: 1813kWh
